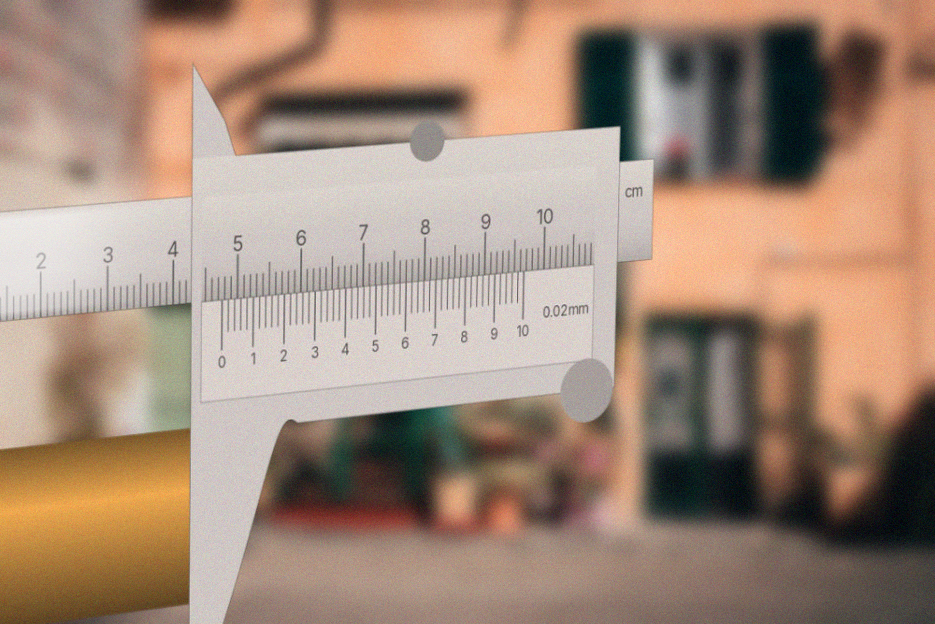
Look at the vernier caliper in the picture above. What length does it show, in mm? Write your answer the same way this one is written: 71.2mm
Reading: 47.6mm
